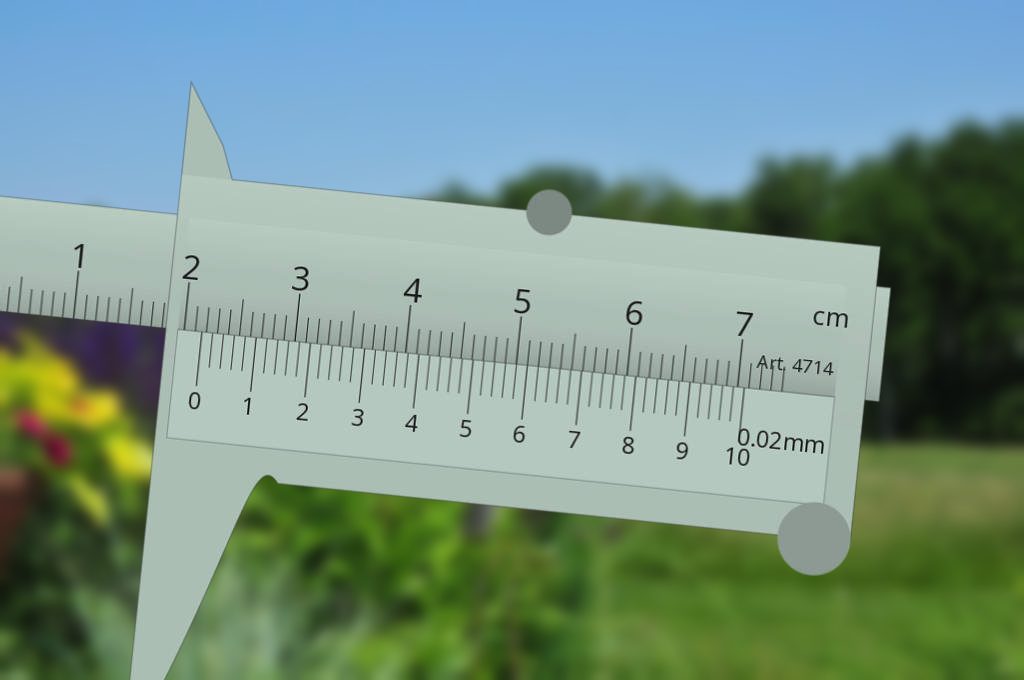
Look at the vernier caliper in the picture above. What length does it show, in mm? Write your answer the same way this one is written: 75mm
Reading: 21.6mm
